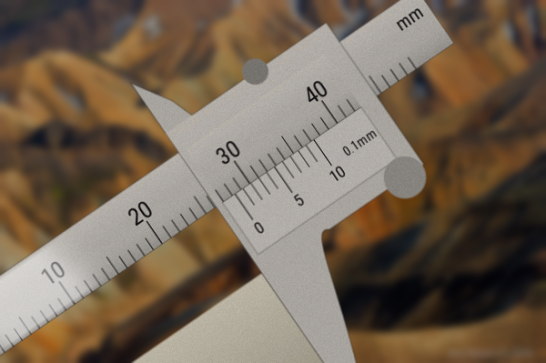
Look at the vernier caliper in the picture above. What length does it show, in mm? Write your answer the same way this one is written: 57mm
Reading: 28.3mm
